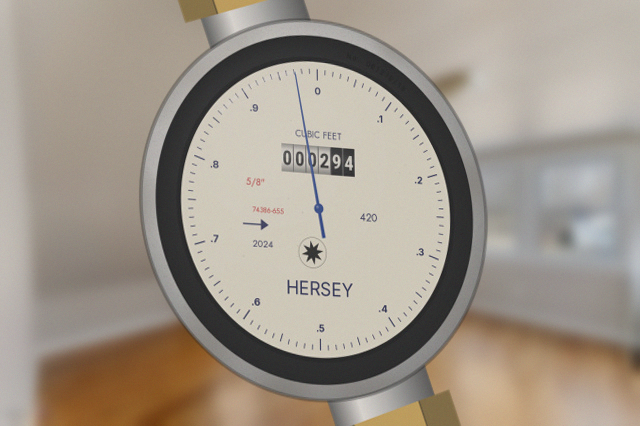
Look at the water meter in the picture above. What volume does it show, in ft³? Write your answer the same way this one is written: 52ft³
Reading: 293.97ft³
